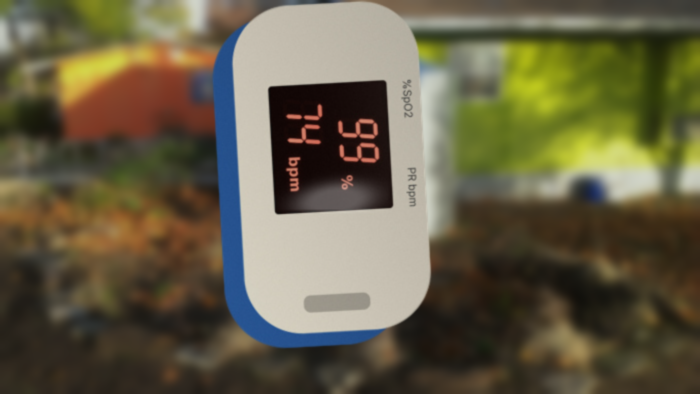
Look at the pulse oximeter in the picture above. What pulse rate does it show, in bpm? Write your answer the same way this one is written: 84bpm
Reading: 74bpm
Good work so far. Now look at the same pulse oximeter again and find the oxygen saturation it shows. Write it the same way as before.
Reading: 99%
